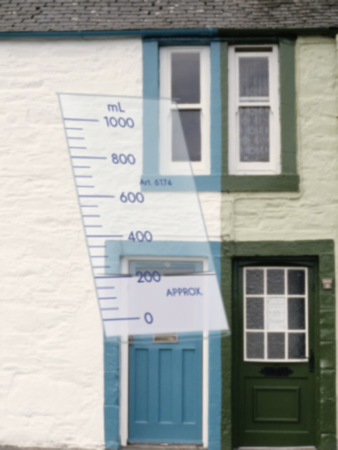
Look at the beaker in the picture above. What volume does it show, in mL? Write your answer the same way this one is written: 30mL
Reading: 200mL
